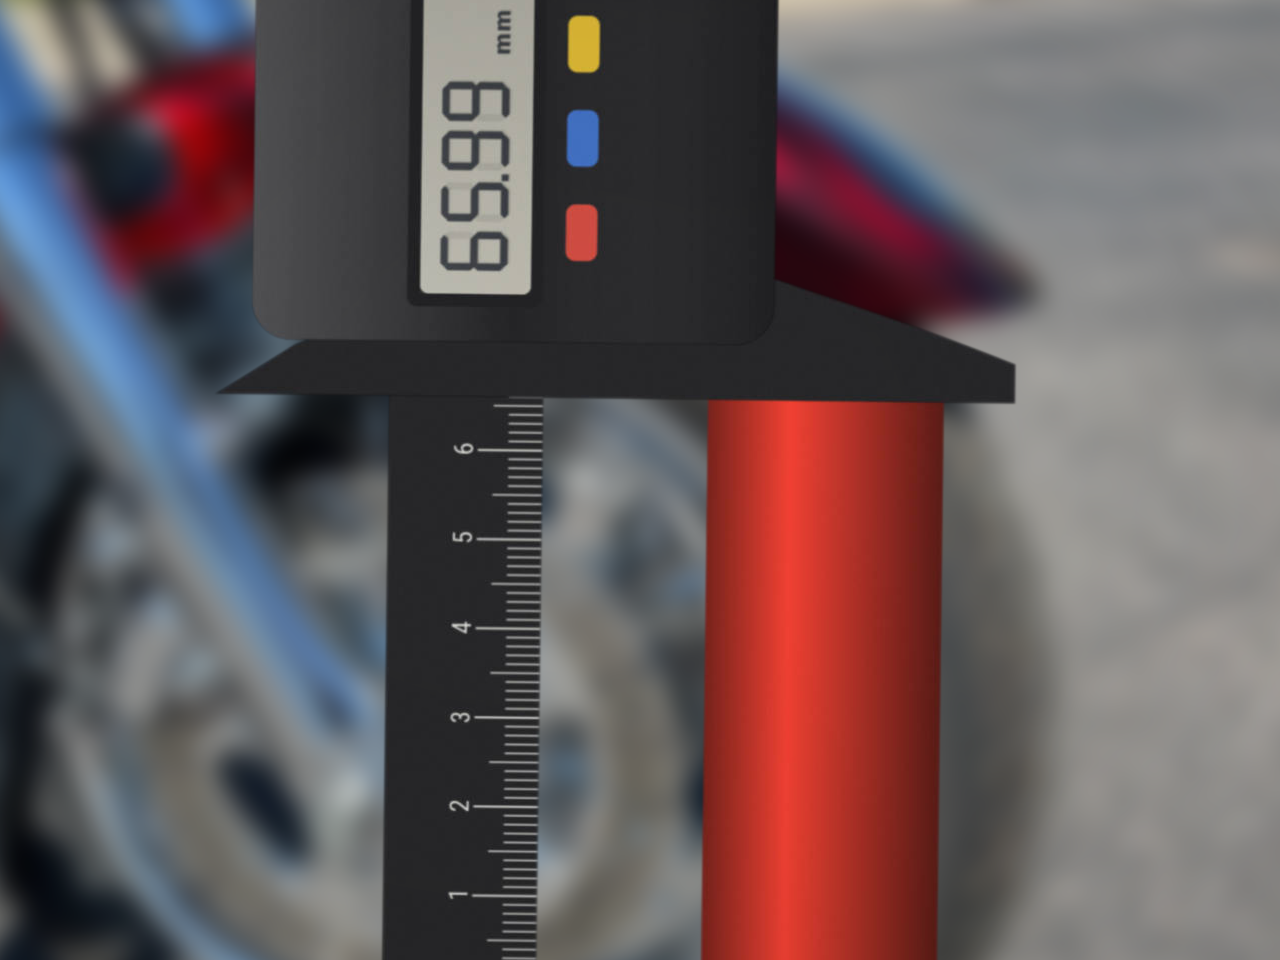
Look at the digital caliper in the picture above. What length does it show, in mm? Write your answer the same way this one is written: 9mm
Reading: 65.99mm
